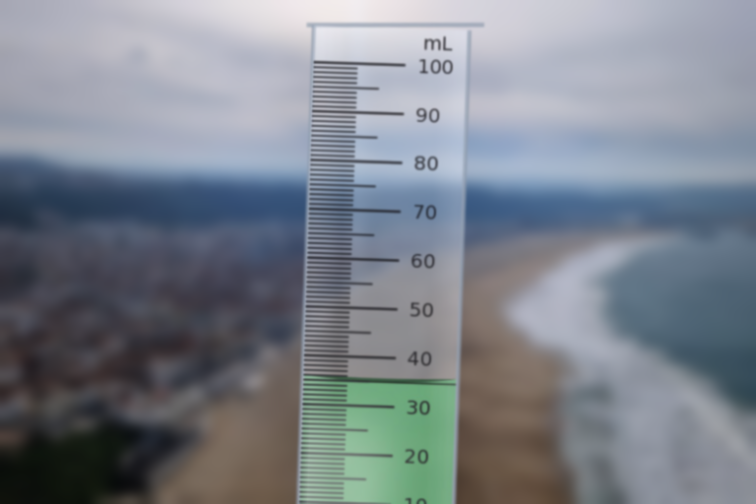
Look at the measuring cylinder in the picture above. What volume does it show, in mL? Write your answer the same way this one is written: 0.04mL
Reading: 35mL
